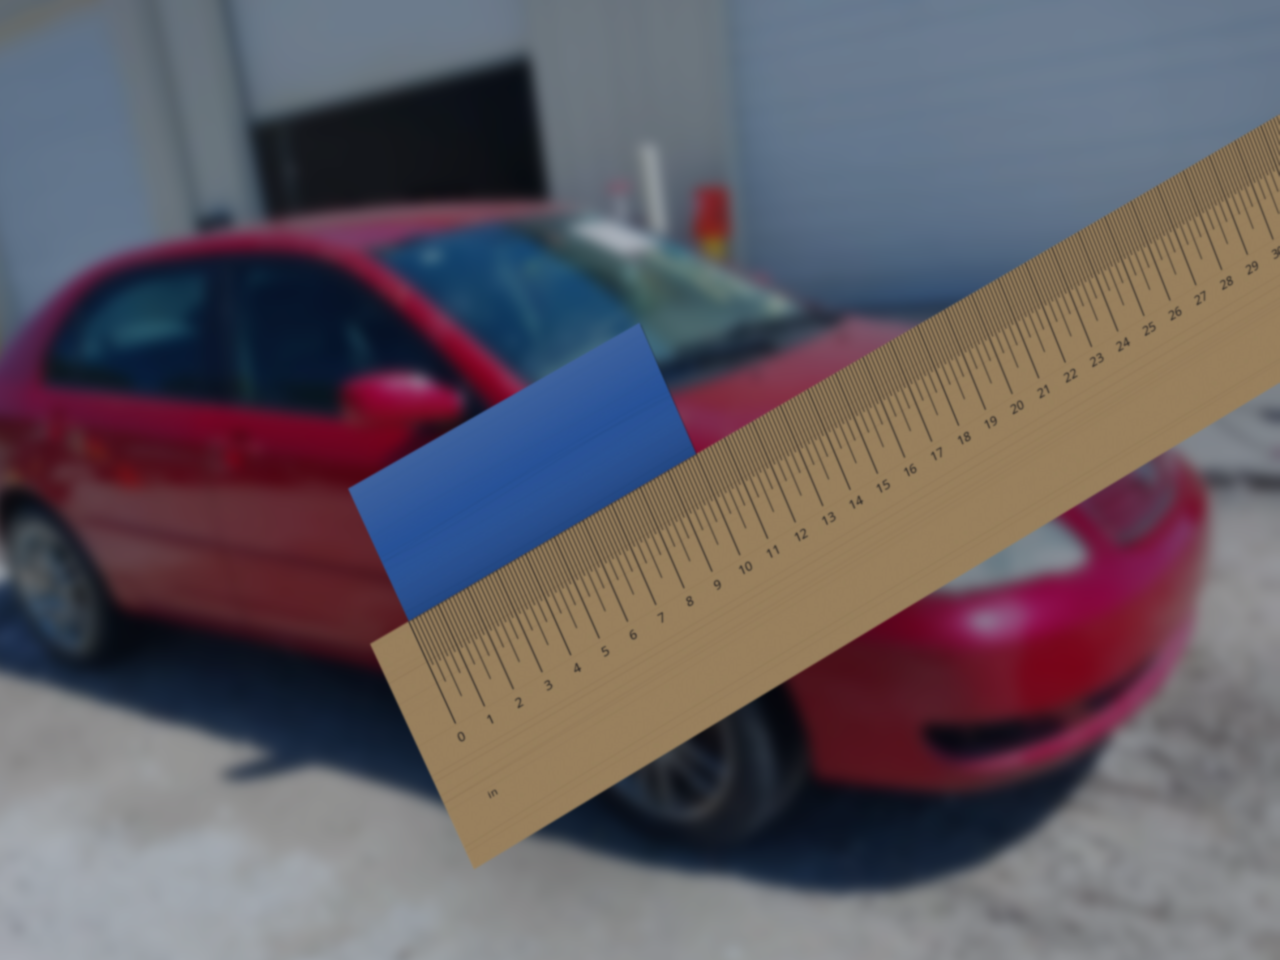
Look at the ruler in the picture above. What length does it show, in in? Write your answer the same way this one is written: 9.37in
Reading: 10in
